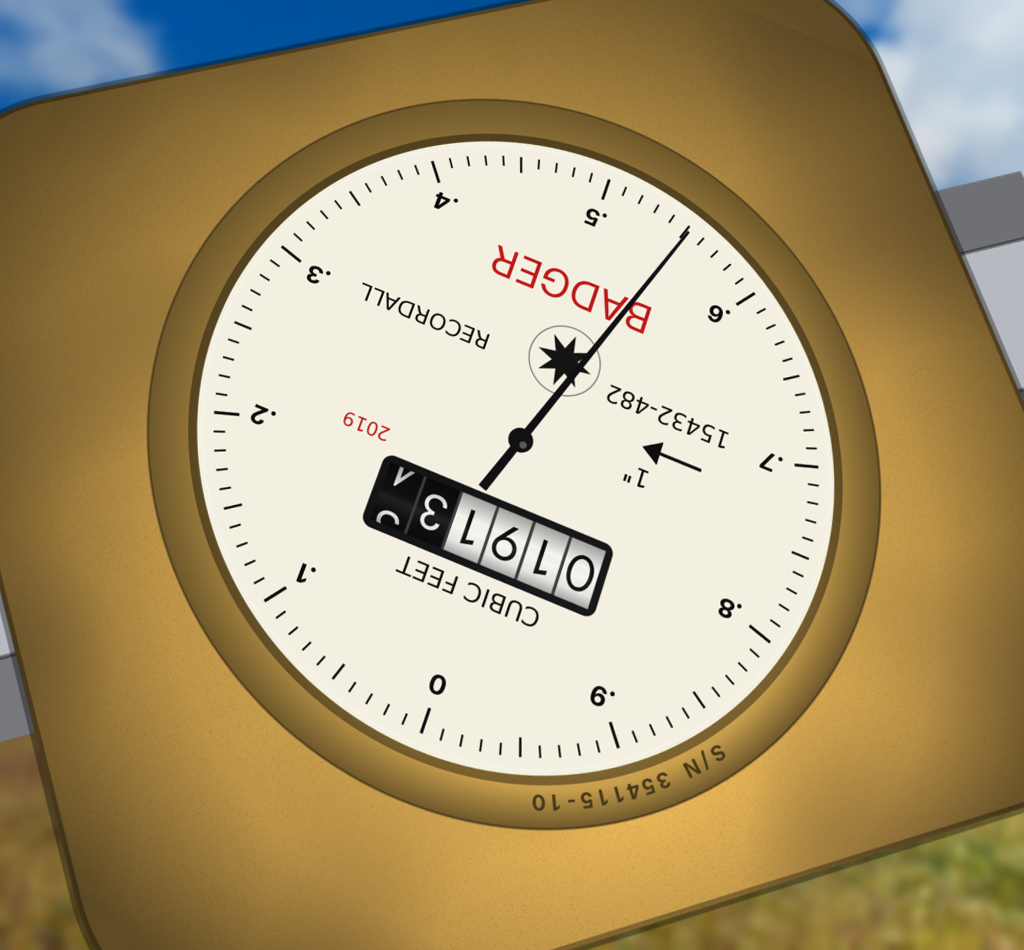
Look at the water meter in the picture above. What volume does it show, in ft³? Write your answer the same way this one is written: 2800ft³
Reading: 19133.55ft³
